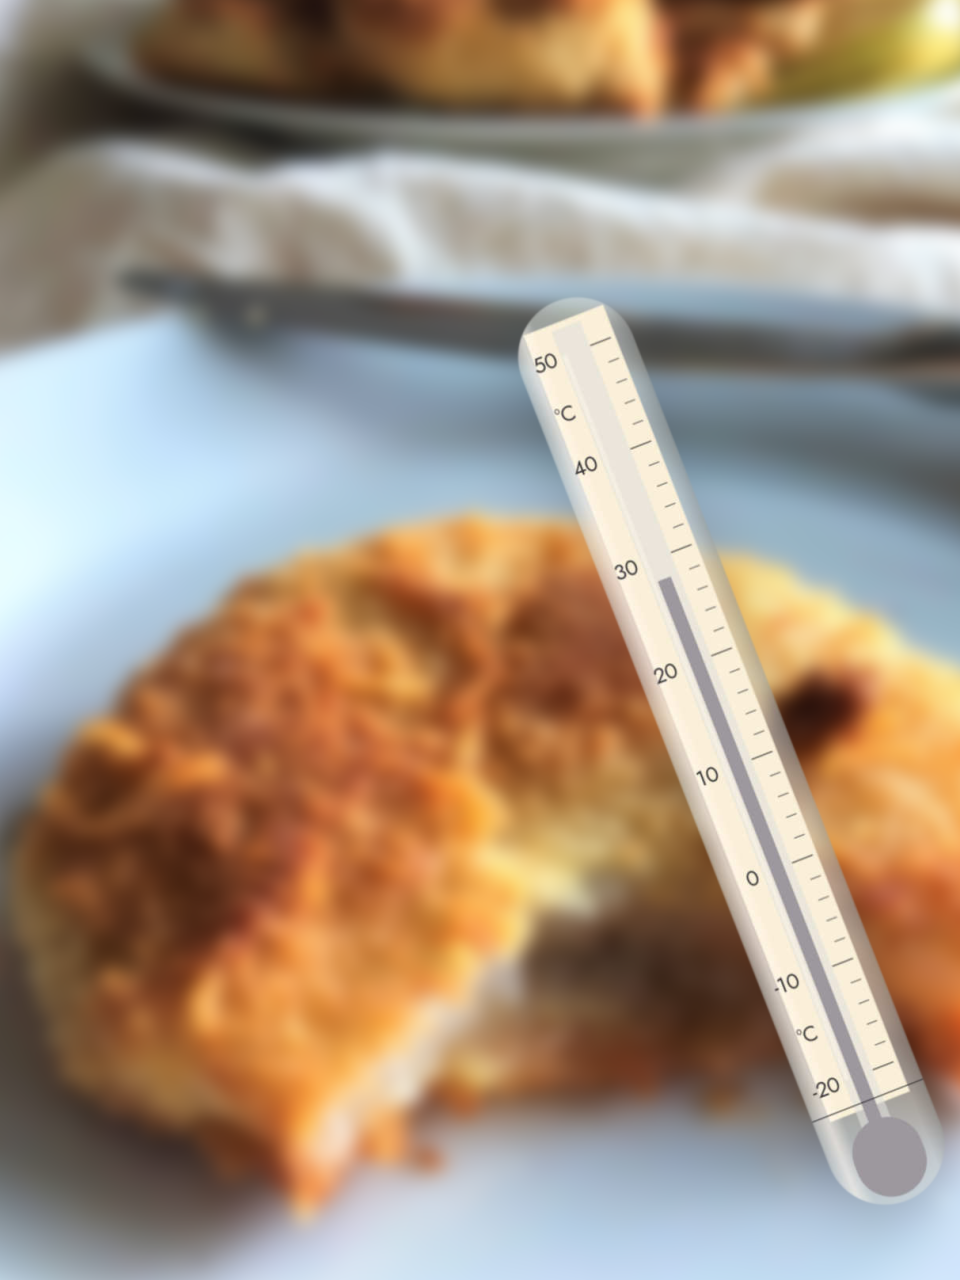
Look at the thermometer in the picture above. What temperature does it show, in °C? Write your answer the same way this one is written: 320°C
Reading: 28°C
